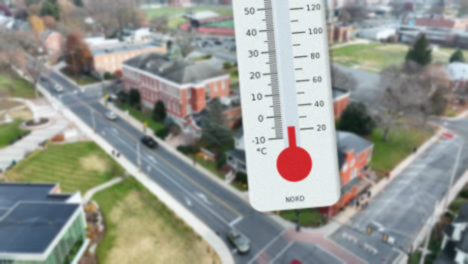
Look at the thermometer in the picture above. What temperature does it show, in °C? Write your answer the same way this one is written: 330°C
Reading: -5°C
